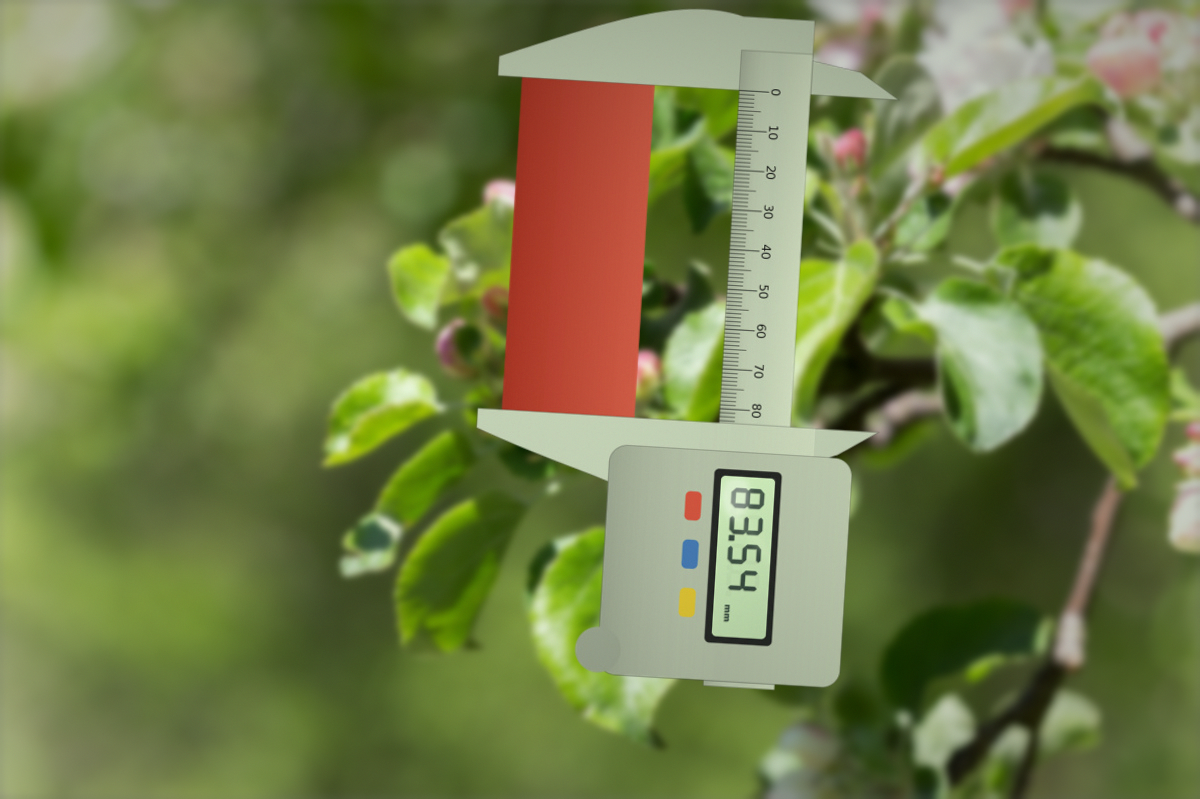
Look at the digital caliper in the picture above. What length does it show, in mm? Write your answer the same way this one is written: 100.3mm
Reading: 83.54mm
